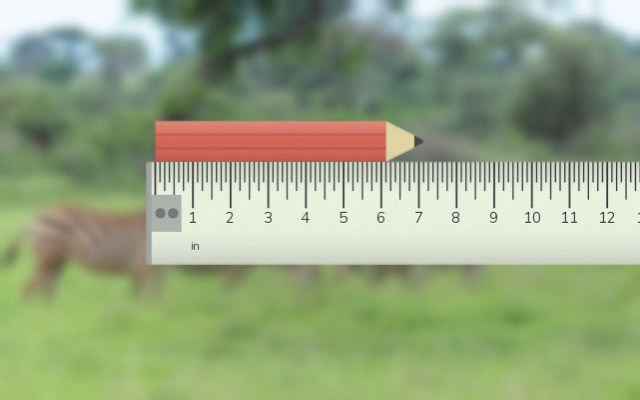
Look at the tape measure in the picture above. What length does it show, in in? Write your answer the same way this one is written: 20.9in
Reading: 7.125in
